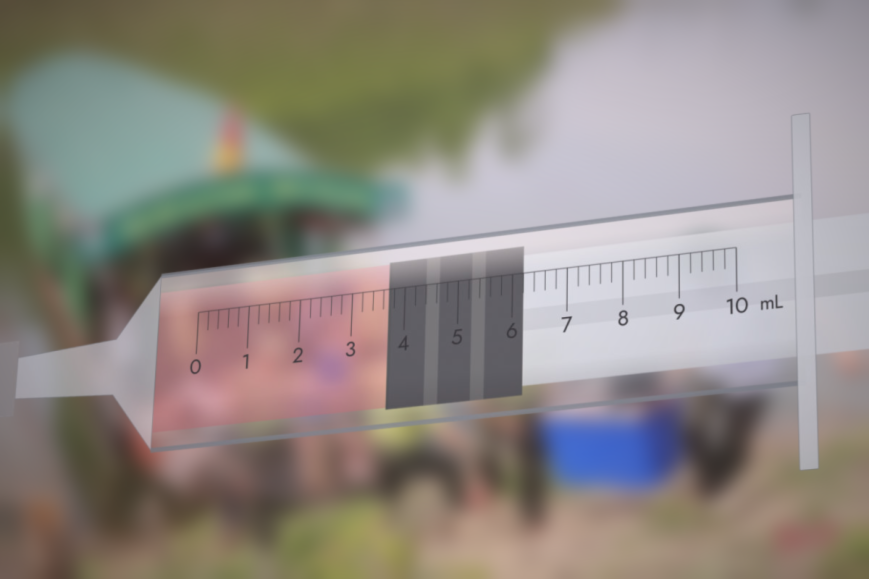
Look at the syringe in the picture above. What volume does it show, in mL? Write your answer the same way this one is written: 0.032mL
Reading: 3.7mL
